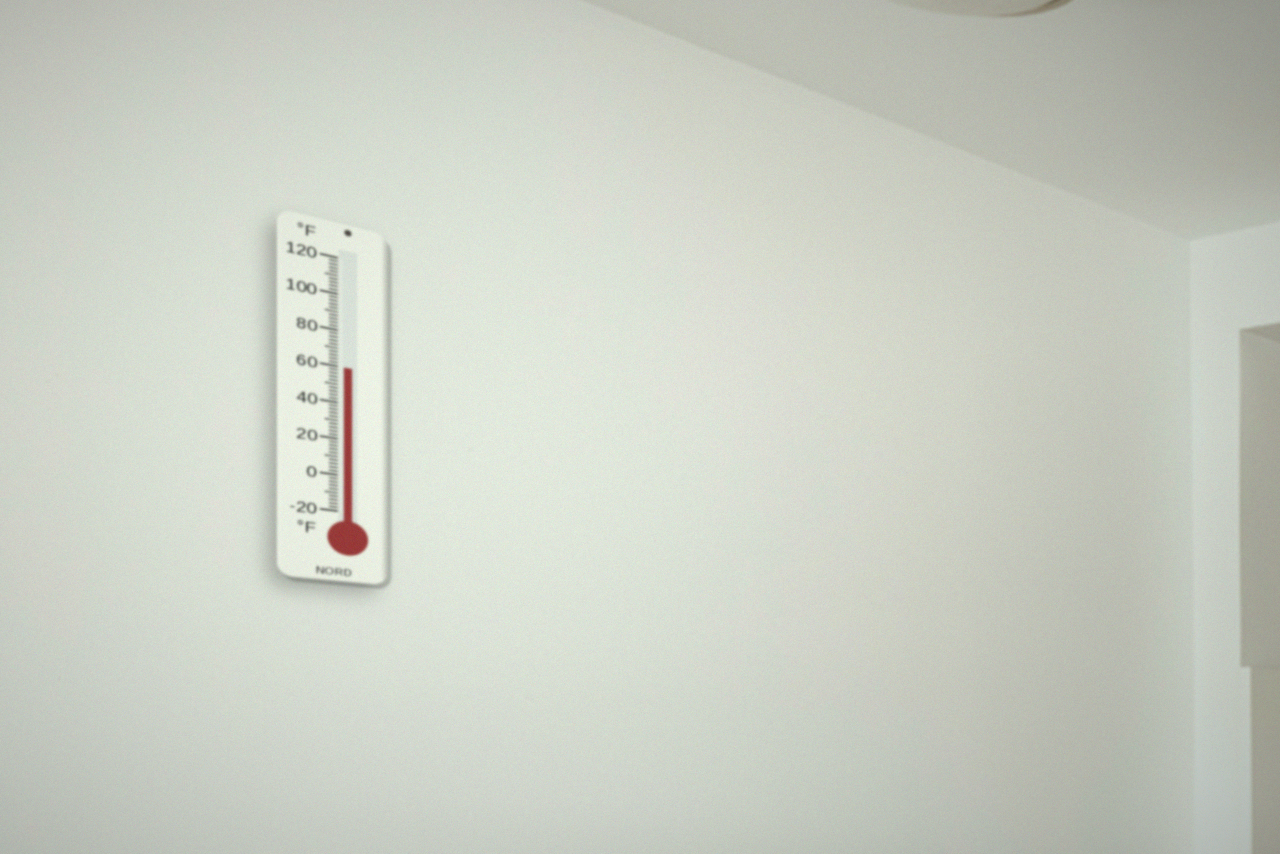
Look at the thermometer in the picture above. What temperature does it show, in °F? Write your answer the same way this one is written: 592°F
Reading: 60°F
